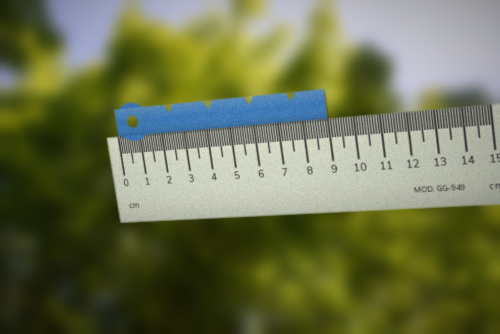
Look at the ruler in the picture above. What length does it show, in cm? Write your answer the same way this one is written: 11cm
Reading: 9cm
